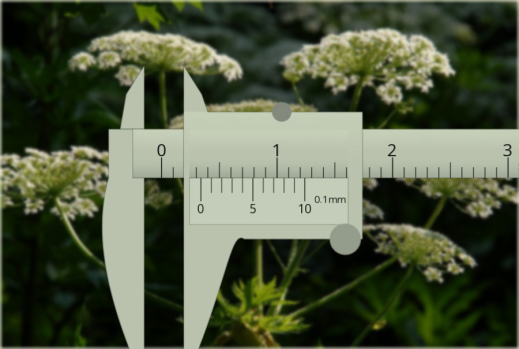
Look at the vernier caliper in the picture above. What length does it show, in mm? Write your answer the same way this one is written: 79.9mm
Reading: 3.4mm
